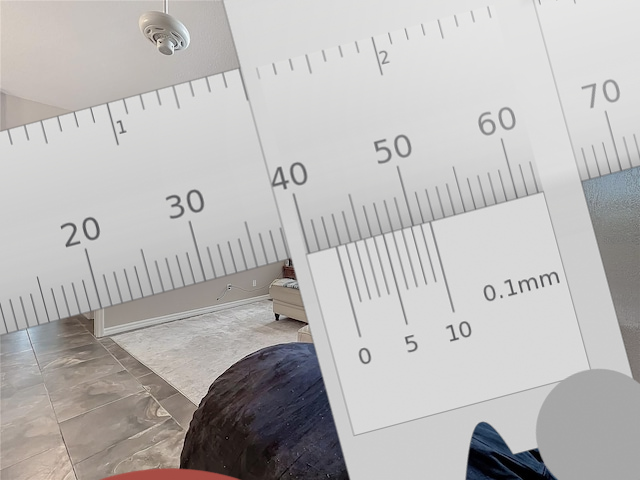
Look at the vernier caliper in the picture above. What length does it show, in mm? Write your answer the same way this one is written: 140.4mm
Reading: 42.6mm
